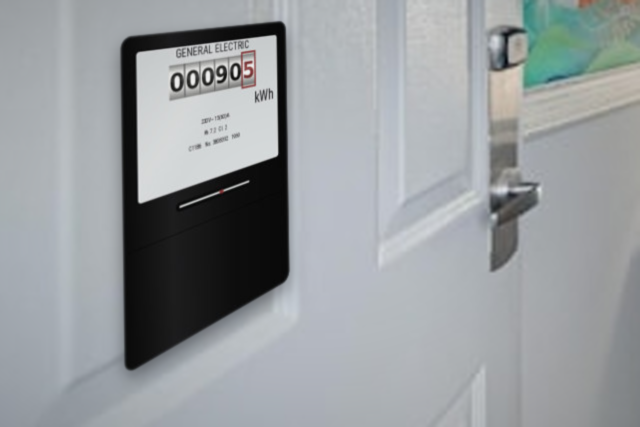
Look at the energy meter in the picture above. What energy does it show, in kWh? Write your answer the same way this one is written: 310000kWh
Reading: 90.5kWh
